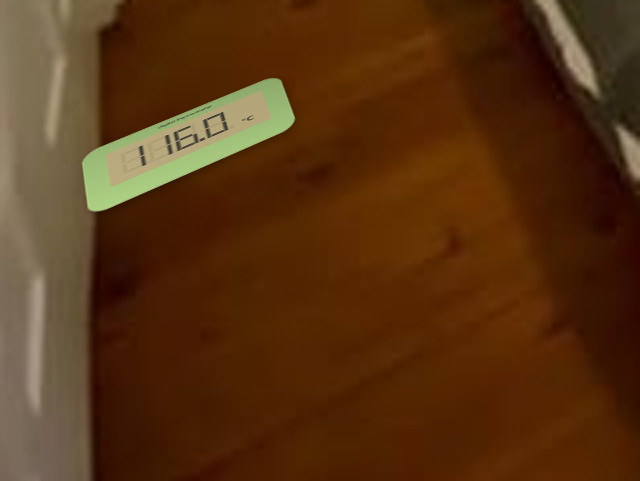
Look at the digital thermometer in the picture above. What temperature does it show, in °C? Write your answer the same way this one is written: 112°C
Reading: 116.0°C
